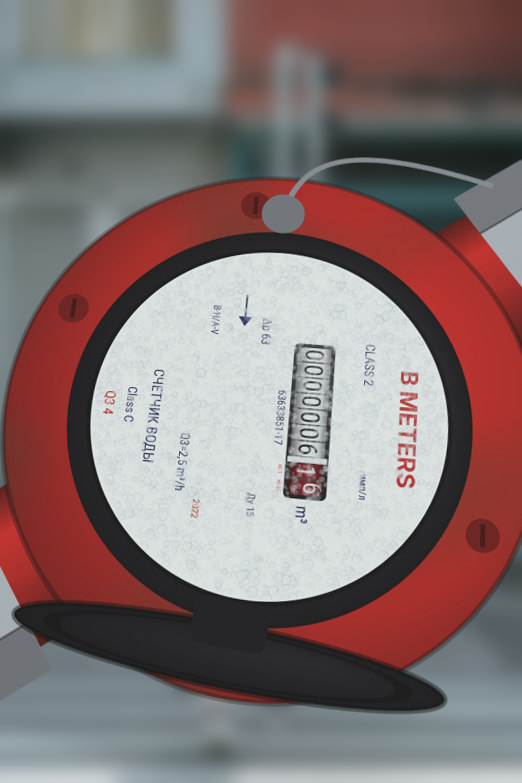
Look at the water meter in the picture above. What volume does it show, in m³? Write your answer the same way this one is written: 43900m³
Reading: 6.16m³
